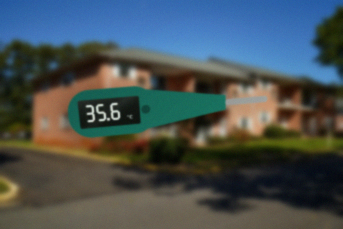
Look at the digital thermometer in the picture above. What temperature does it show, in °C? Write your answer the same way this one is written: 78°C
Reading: 35.6°C
